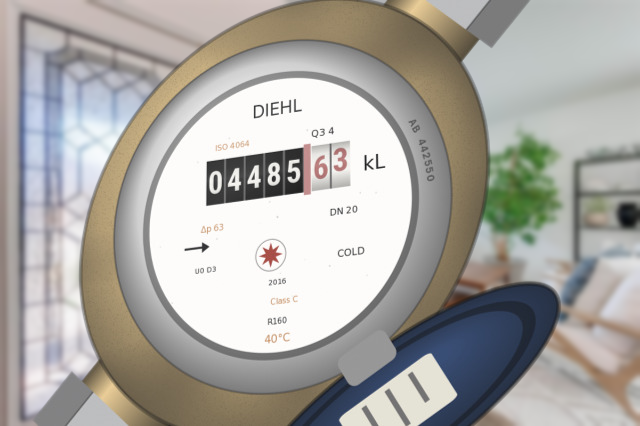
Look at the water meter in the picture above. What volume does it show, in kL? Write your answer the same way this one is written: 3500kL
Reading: 4485.63kL
